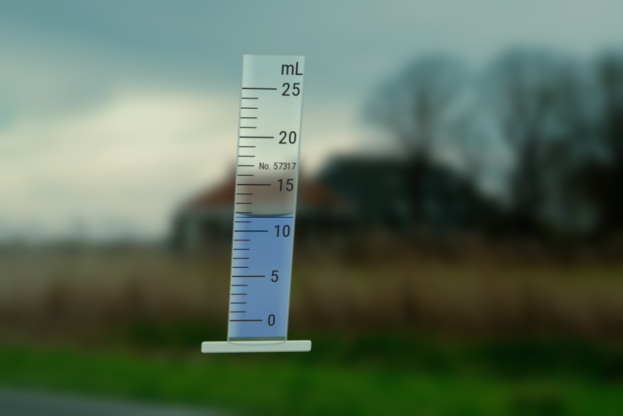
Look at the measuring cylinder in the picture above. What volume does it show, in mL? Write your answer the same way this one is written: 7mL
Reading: 11.5mL
